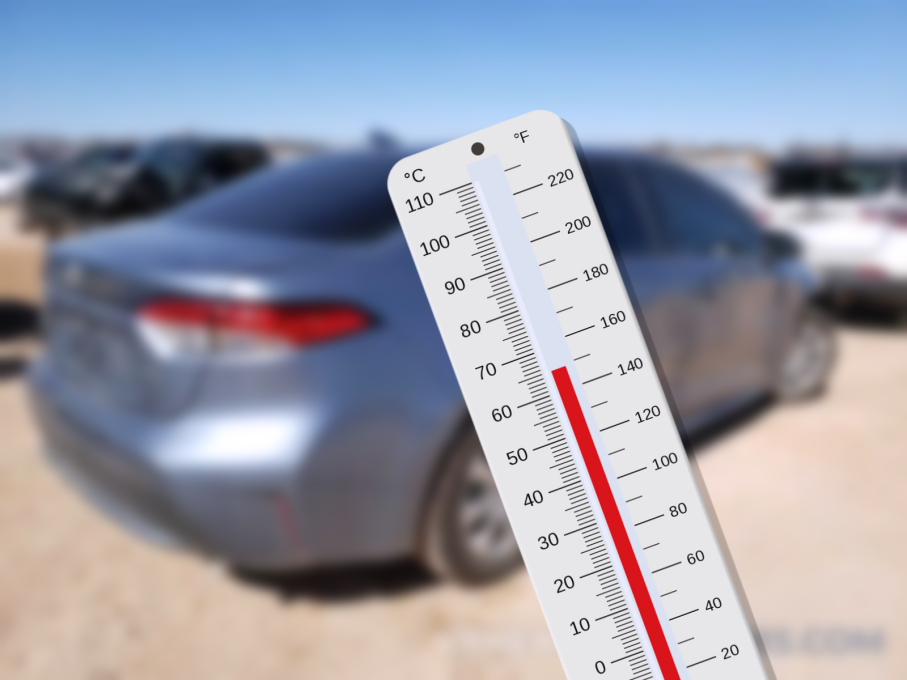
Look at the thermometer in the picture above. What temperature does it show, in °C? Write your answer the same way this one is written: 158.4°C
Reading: 65°C
